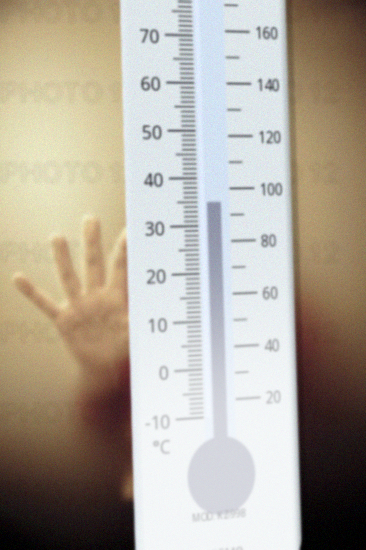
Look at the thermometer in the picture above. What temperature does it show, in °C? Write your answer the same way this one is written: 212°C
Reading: 35°C
